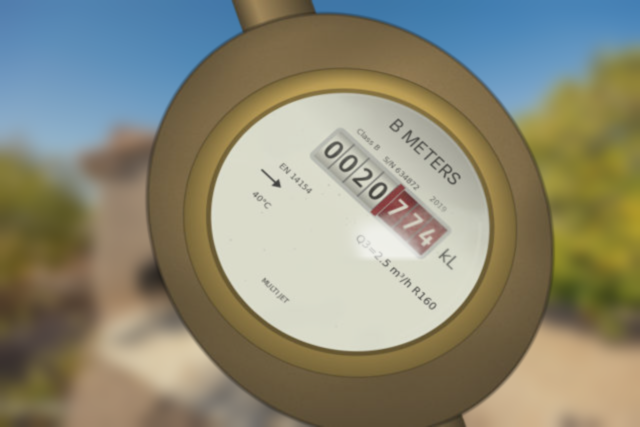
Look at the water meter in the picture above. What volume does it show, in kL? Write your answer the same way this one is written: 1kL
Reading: 20.774kL
